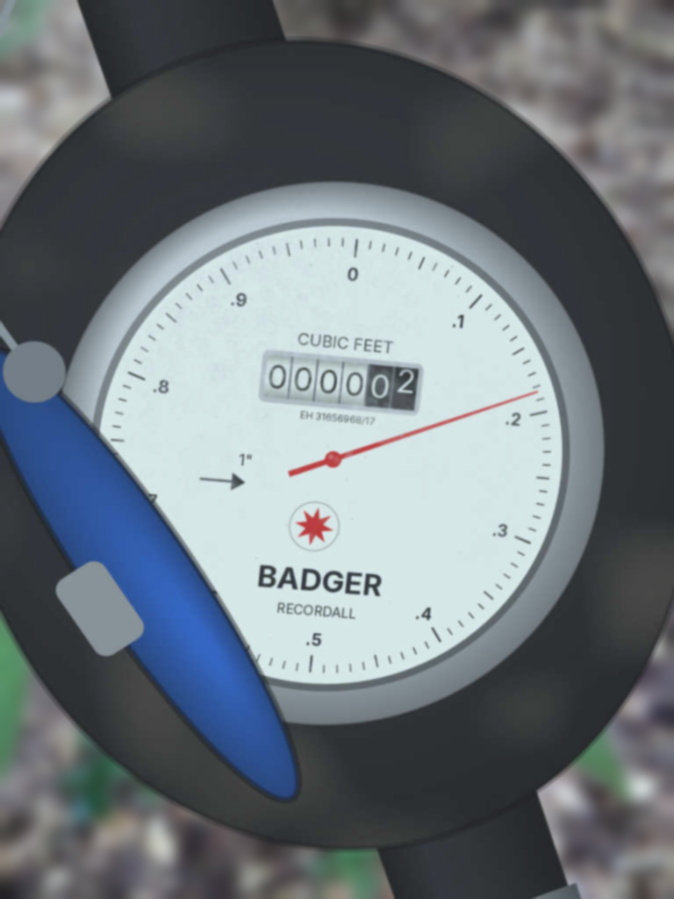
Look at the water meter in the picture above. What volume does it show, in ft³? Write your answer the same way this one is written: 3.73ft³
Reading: 2.18ft³
